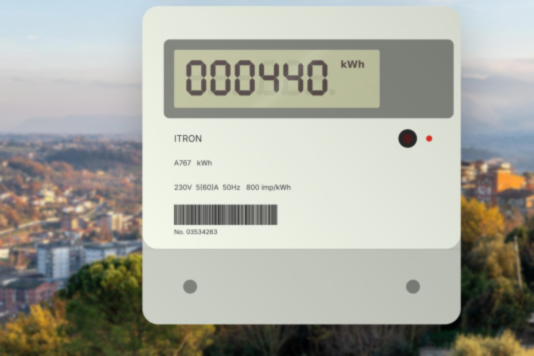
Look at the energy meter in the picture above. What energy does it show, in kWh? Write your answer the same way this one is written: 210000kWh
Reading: 440kWh
